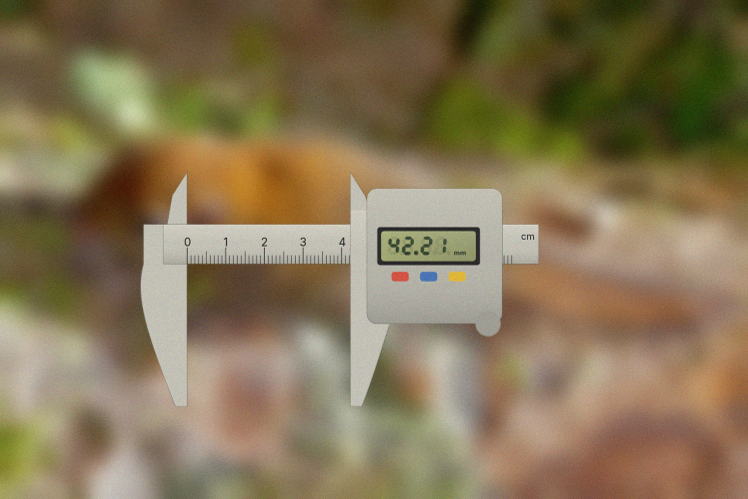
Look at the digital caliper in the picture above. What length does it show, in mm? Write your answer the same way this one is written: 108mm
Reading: 42.21mm
